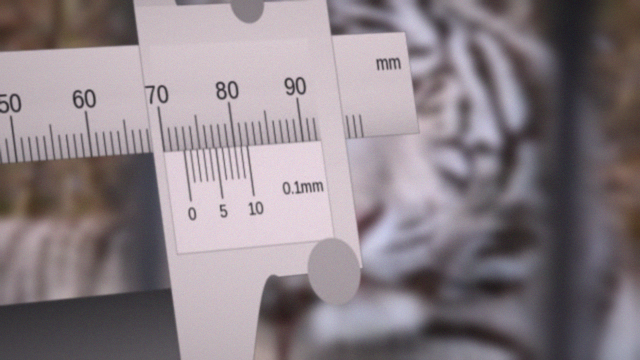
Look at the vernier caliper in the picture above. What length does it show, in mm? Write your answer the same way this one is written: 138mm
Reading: 72.8mm
